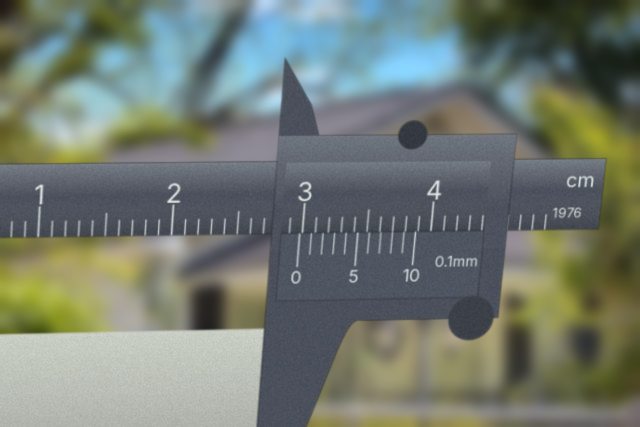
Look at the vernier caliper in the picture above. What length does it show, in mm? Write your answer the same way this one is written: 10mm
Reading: 29.8mm
